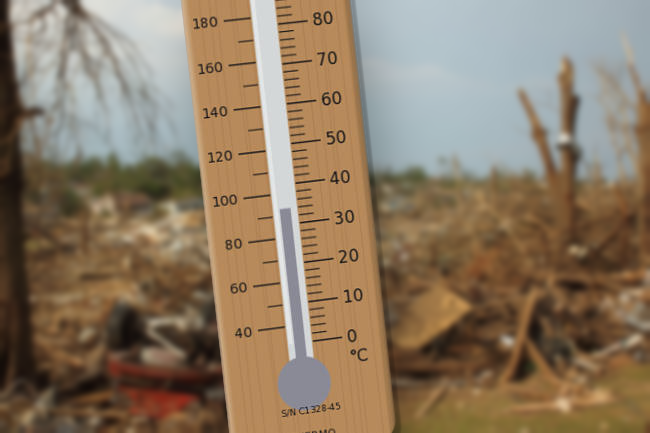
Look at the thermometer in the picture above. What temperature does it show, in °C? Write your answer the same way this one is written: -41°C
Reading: 34°C
